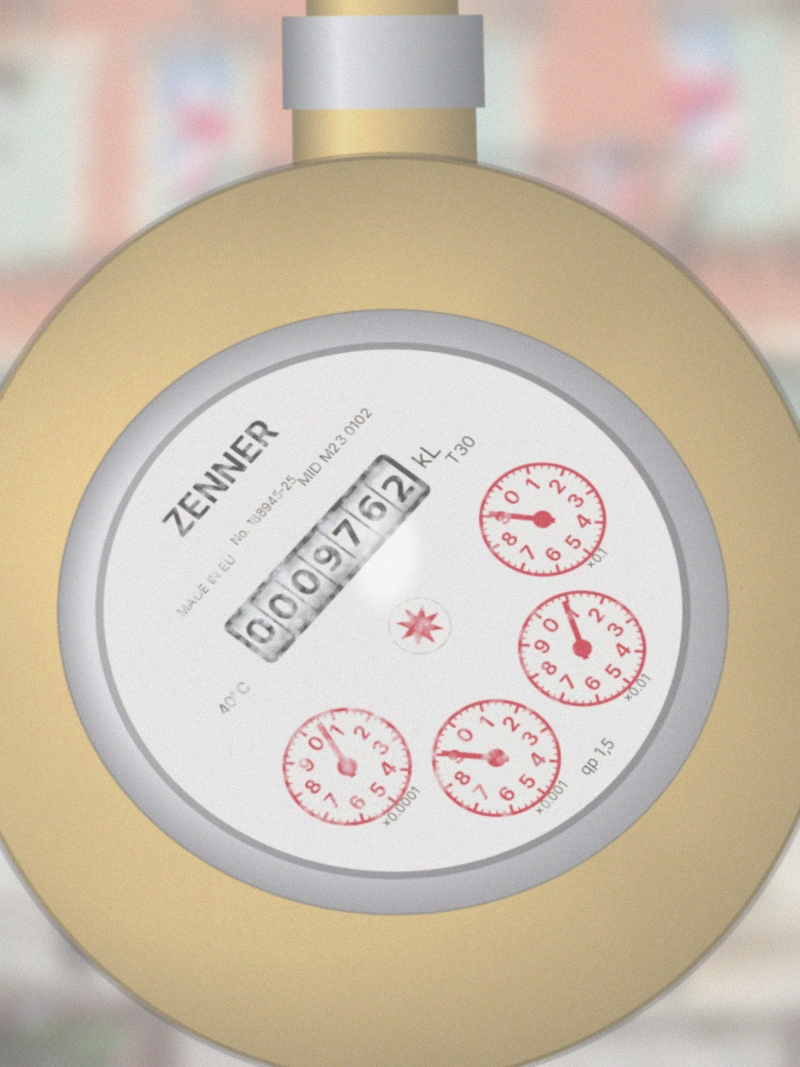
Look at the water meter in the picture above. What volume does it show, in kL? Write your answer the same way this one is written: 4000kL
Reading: 9761.9090kL
